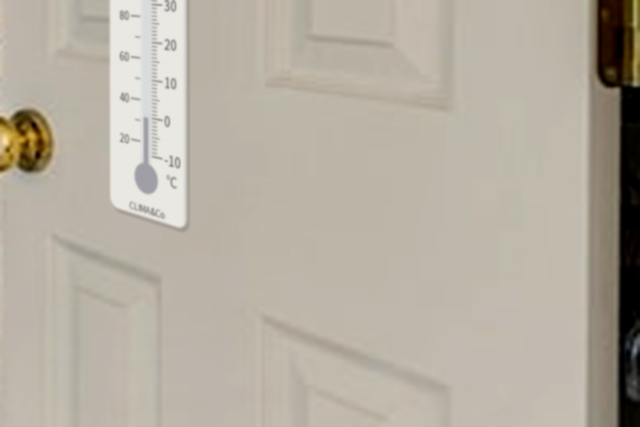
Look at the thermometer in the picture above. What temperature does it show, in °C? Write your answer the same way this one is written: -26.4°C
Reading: 0°C
